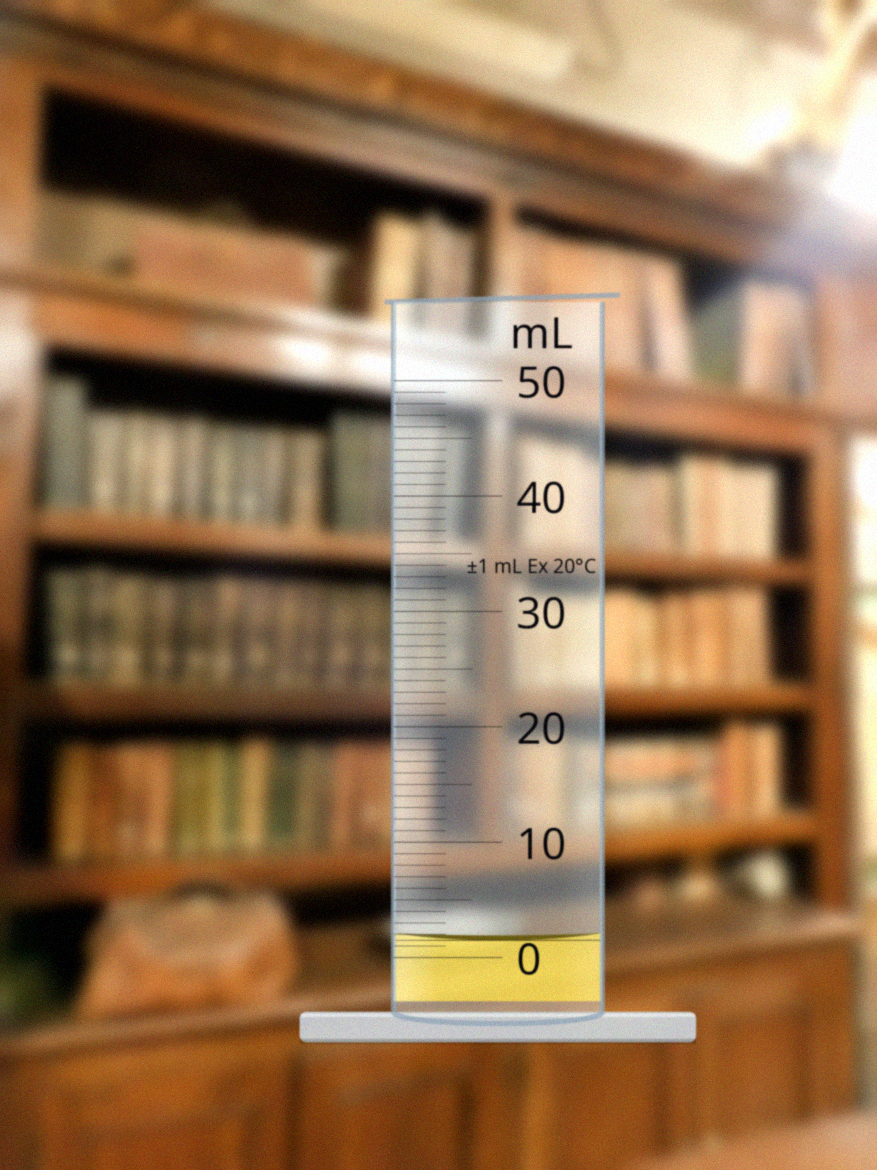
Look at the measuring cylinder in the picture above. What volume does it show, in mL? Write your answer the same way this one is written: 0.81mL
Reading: 1.5mL
